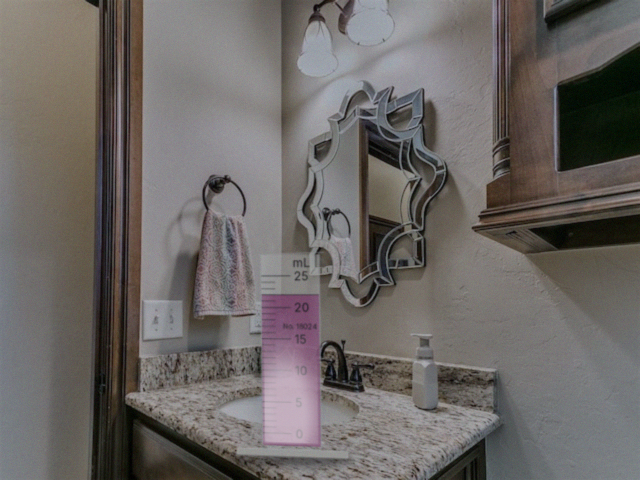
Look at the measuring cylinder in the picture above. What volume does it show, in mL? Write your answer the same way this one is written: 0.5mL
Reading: 22mL
